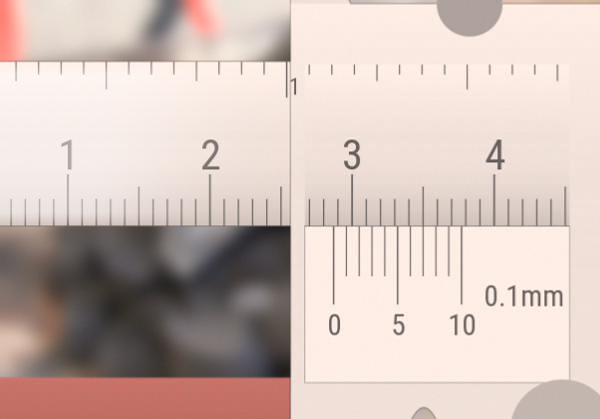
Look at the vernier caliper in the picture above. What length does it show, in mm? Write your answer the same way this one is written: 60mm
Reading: 28.7mm
